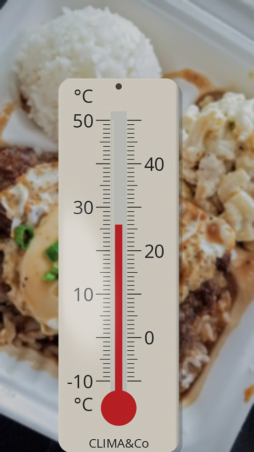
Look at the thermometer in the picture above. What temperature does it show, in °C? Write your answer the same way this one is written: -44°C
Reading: 26°C
